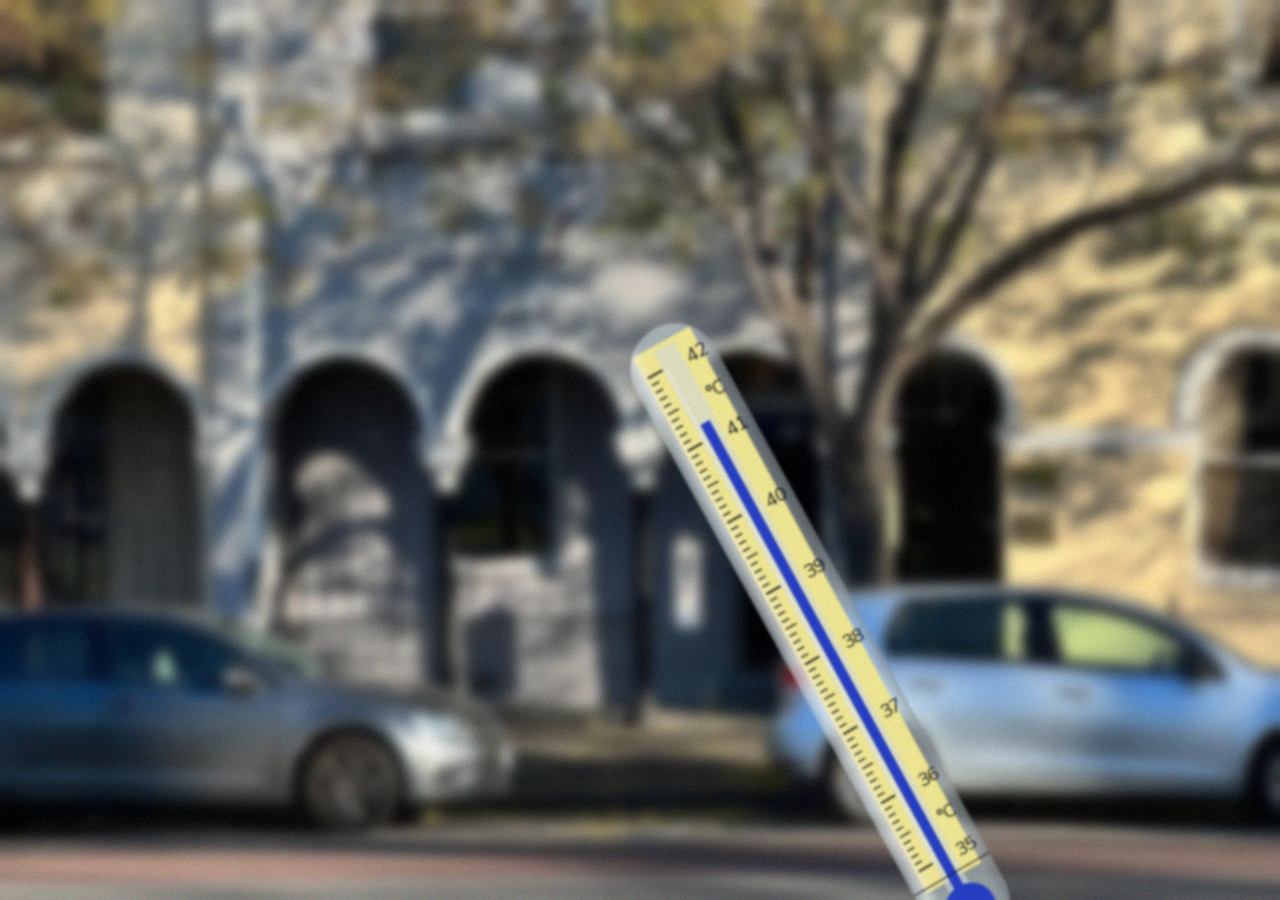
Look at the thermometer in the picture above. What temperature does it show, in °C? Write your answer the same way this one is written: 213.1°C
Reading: 41.2°C
